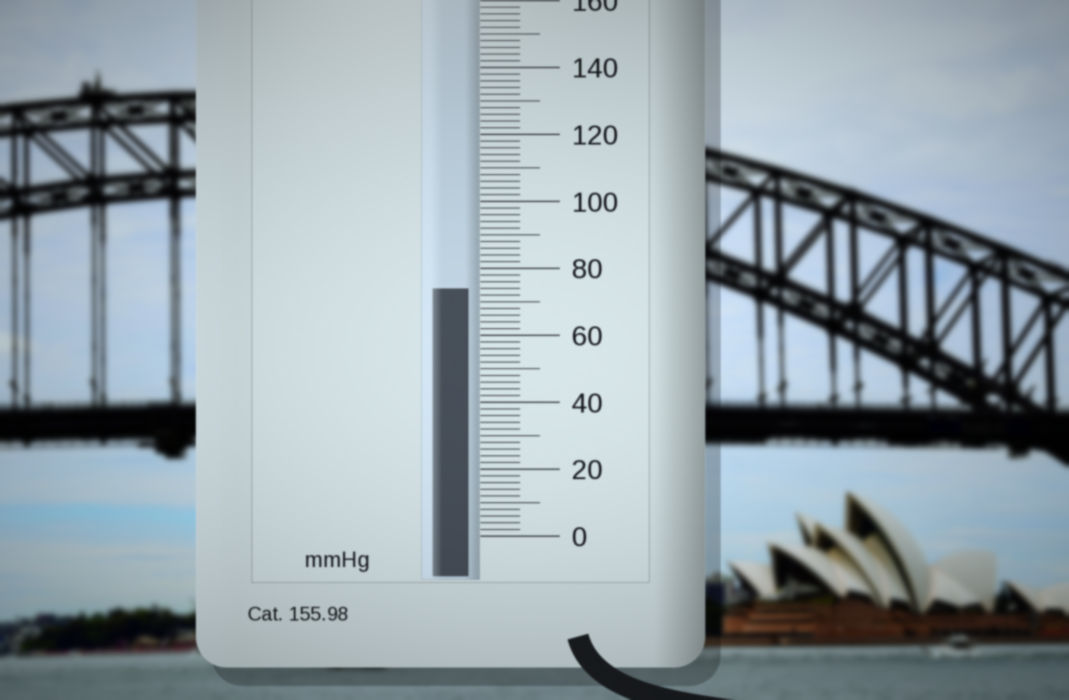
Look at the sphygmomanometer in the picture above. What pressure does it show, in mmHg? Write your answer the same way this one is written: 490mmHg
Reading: 74mmHg
